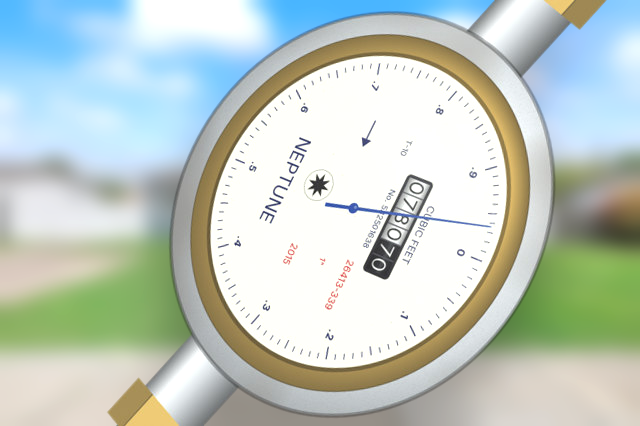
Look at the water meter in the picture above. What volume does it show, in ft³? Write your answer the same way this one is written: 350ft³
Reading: 78069.96ft³
